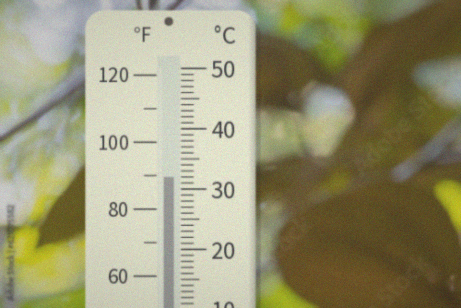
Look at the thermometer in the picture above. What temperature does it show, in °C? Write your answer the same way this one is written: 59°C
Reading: 32°C
